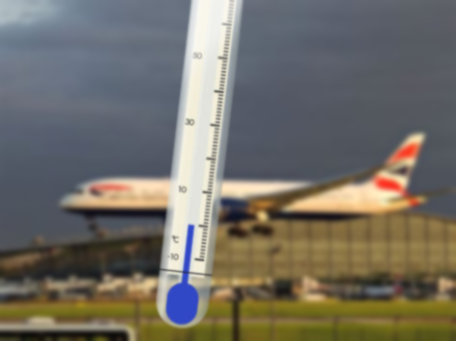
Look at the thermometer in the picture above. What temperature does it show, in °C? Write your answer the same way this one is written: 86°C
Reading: 0°C
